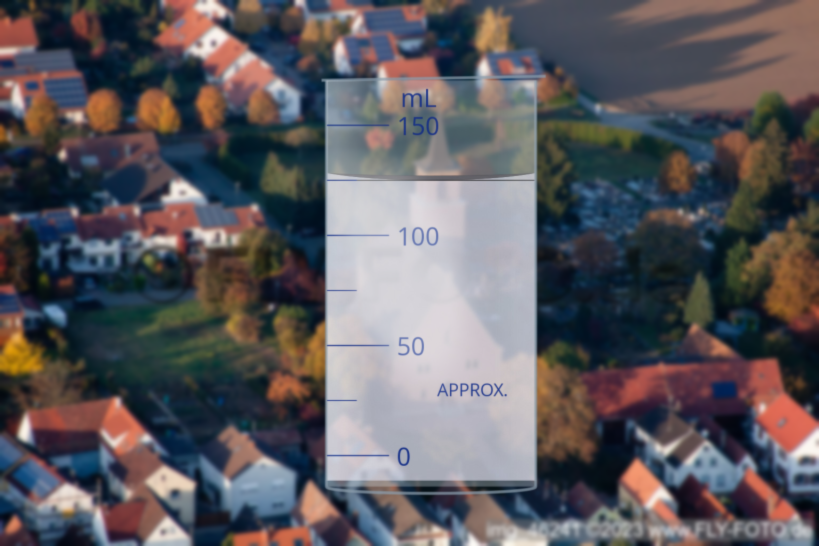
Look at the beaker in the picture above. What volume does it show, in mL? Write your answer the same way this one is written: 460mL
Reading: 125mL
